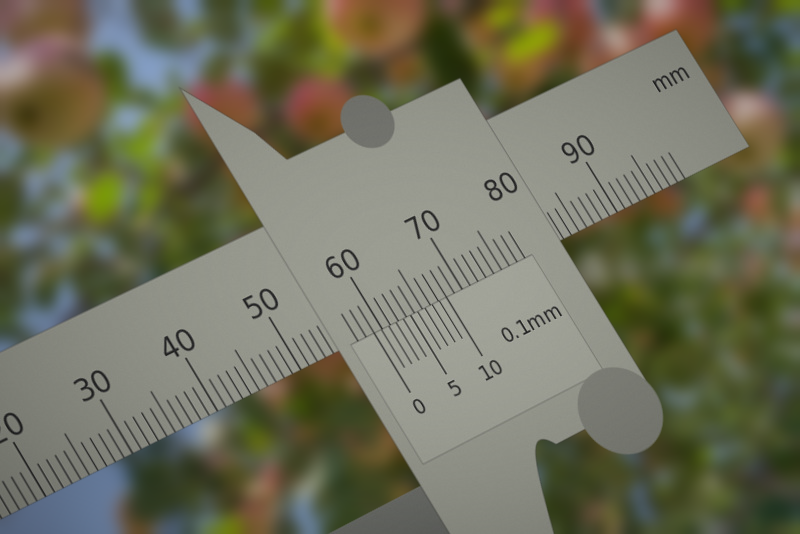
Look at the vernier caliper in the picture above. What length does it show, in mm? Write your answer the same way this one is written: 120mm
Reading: 59.0mm
